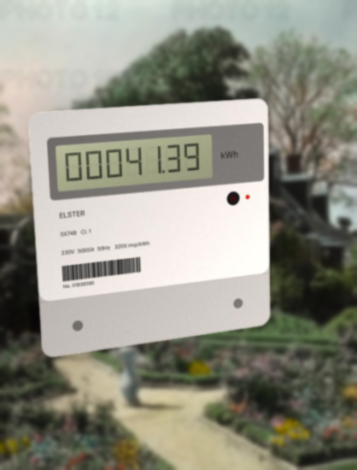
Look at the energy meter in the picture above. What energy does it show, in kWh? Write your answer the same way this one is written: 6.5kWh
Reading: 41.39kWh
